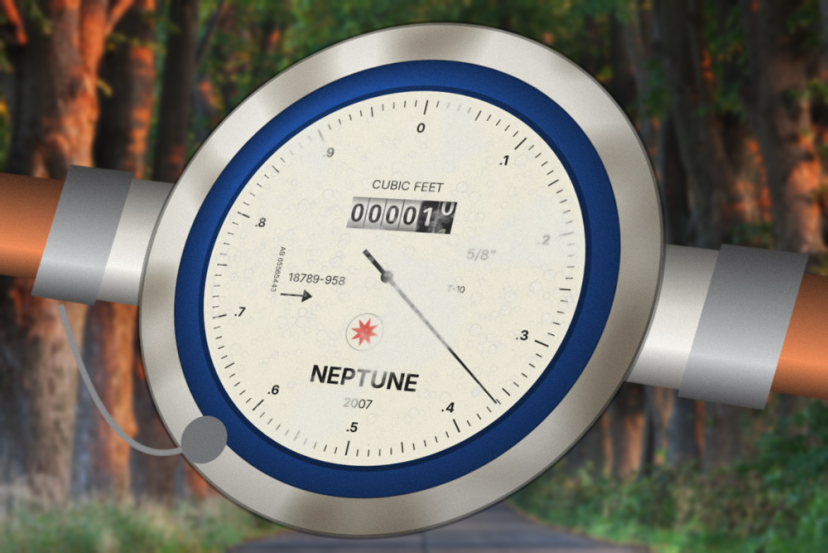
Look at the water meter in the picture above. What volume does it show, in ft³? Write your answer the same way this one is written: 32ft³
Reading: 10.36ft³
